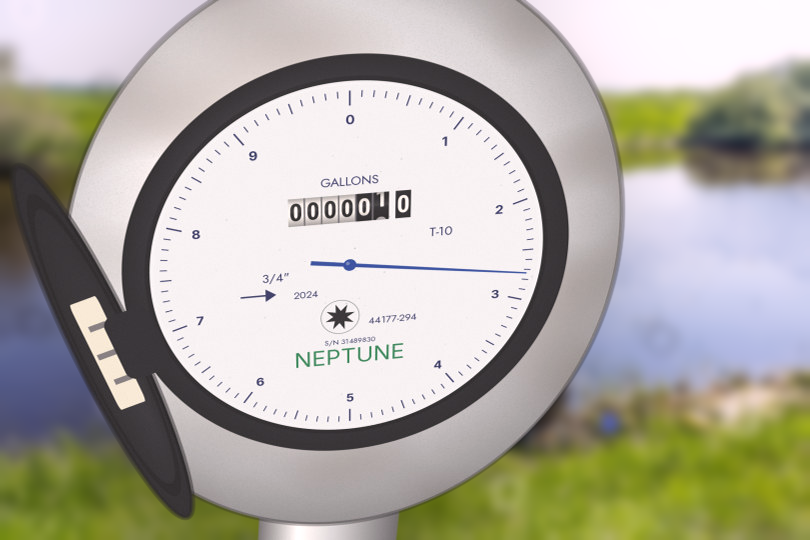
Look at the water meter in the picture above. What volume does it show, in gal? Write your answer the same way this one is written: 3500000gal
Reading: 12.7gal
